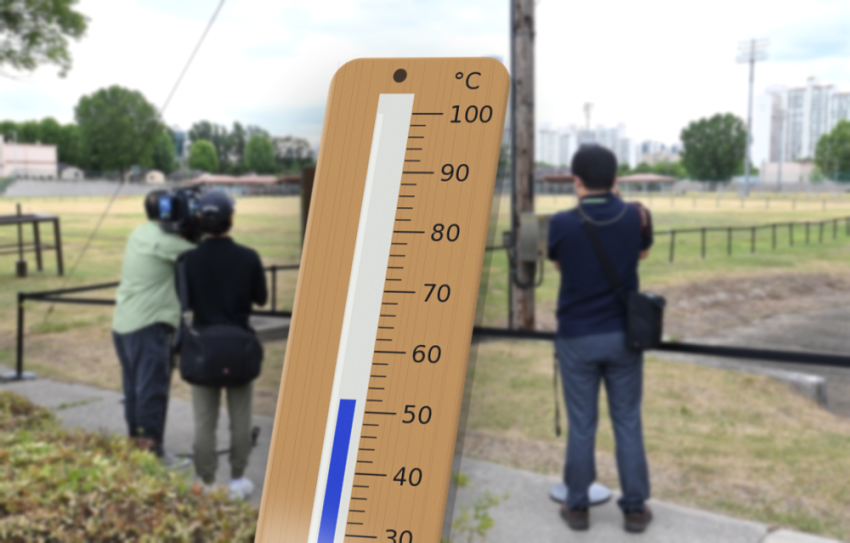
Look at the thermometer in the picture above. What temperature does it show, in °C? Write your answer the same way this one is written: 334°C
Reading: 52°C
